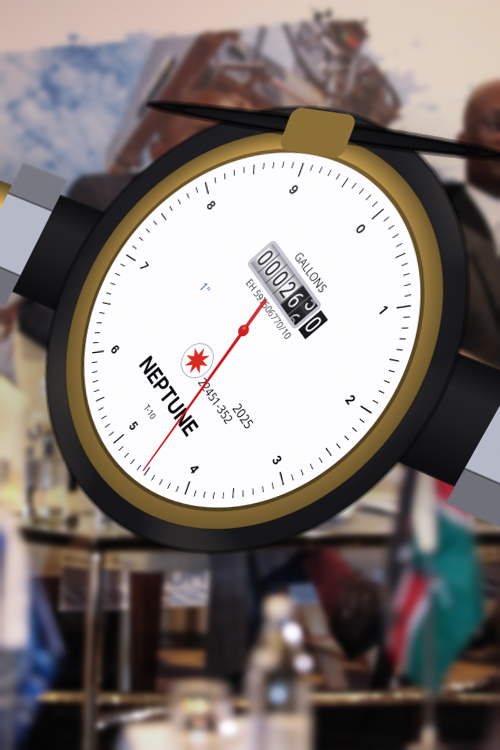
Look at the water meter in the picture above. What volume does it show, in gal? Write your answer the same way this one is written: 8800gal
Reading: 2654.5gal
